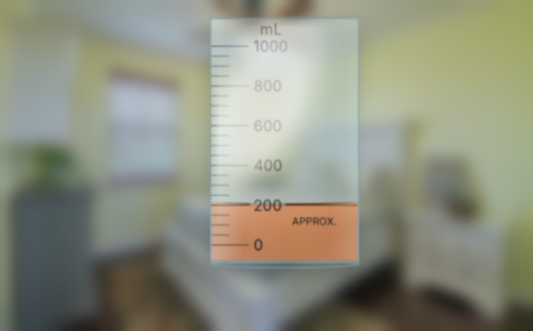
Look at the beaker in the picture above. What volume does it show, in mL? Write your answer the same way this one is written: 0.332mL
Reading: 200mL
